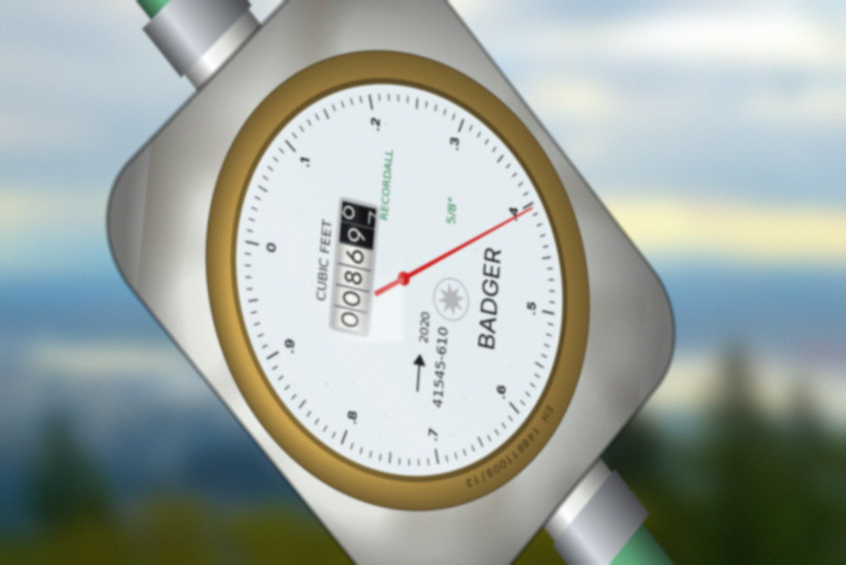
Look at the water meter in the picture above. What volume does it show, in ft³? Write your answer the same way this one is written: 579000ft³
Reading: 8696.40ft³
